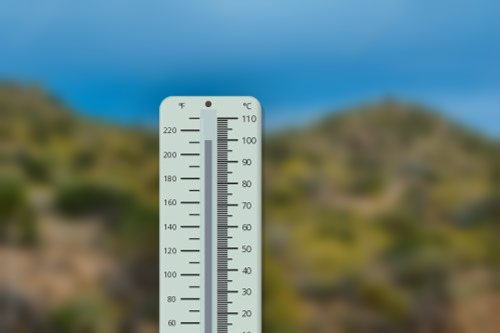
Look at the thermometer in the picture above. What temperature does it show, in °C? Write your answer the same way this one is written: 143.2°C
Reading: 100°C
